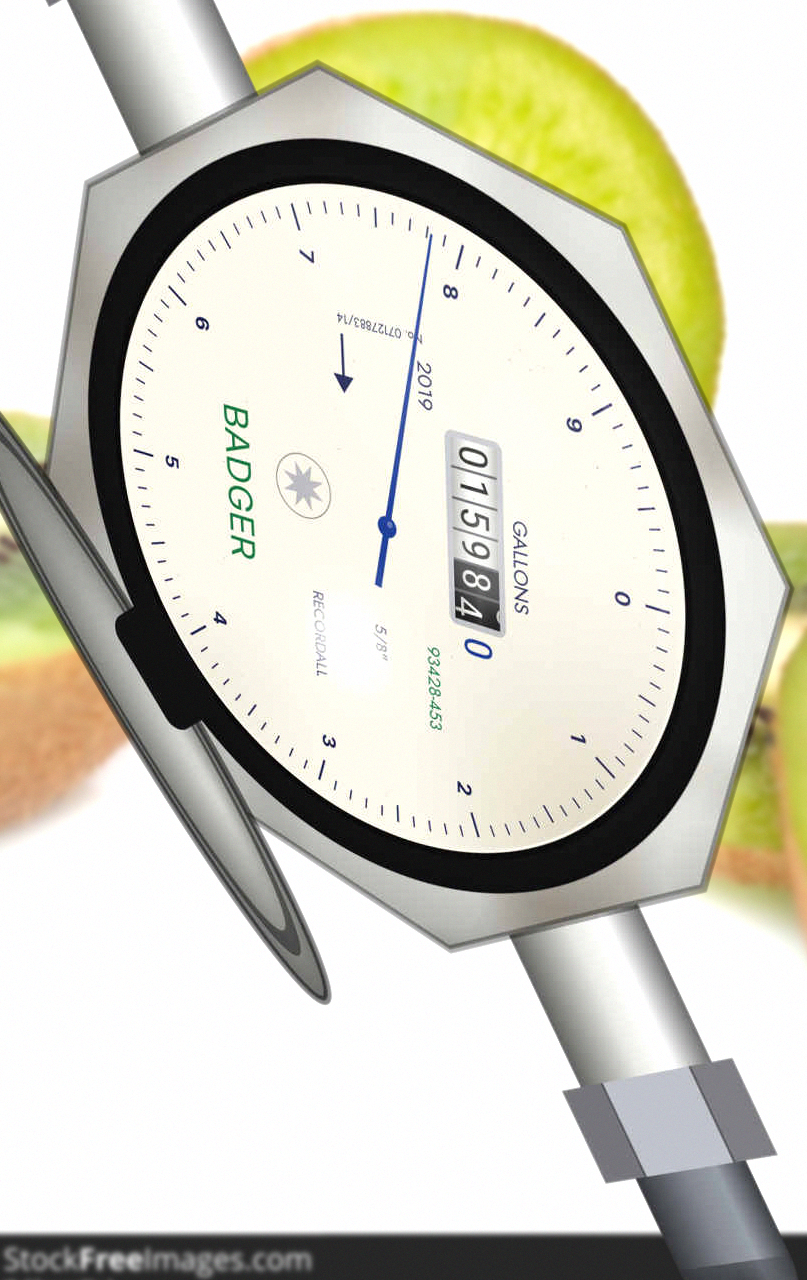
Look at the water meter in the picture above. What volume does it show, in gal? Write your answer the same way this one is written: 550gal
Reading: 159837.8gal
